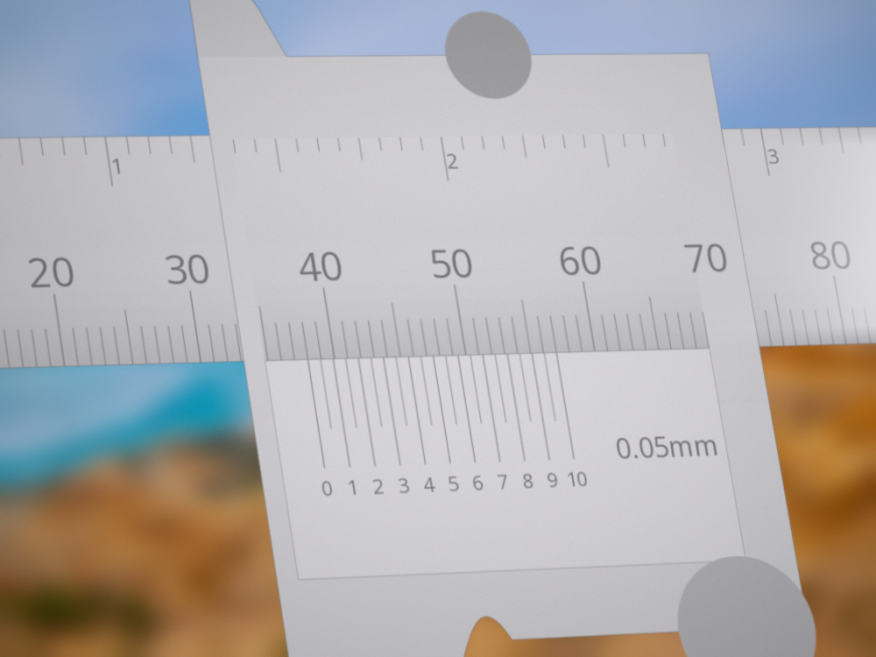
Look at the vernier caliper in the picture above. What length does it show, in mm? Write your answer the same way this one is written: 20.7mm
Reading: 38.0mm
